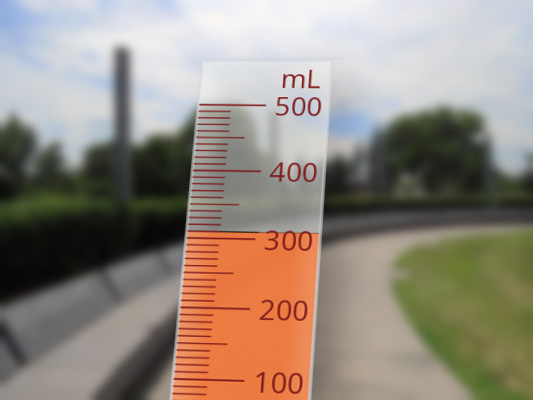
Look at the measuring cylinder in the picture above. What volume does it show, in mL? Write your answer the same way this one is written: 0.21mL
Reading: 310mL
